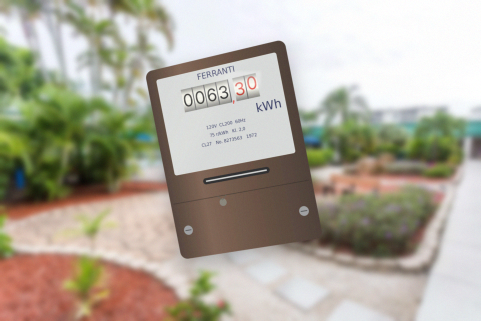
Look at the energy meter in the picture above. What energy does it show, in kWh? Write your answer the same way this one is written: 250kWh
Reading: 63.30kWh
